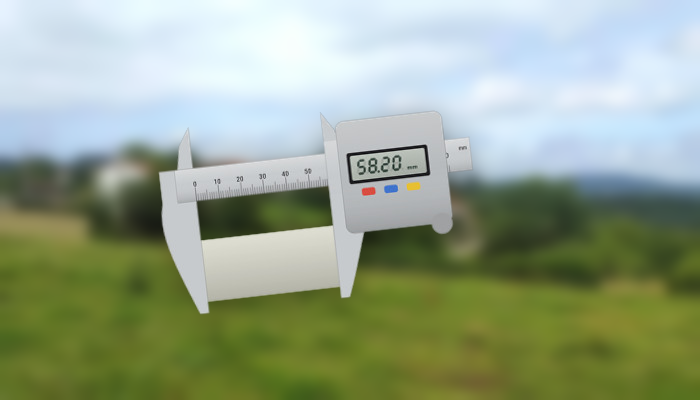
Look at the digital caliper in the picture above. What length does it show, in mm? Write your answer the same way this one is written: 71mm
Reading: 58.20mm
